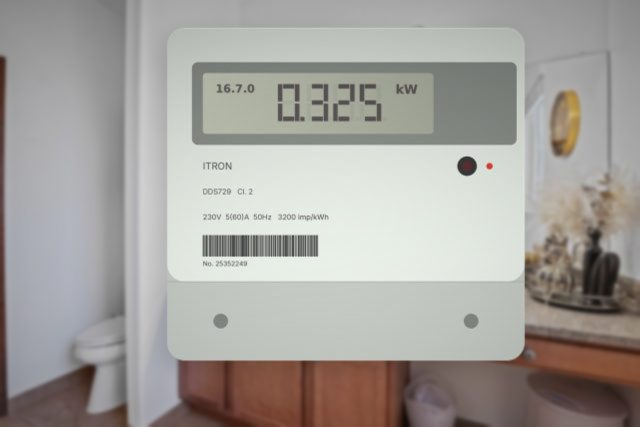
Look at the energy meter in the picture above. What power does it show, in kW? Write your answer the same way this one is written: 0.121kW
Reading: 0.325kW
